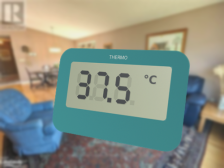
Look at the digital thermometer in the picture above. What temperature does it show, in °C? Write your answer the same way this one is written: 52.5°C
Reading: 37.5°C
